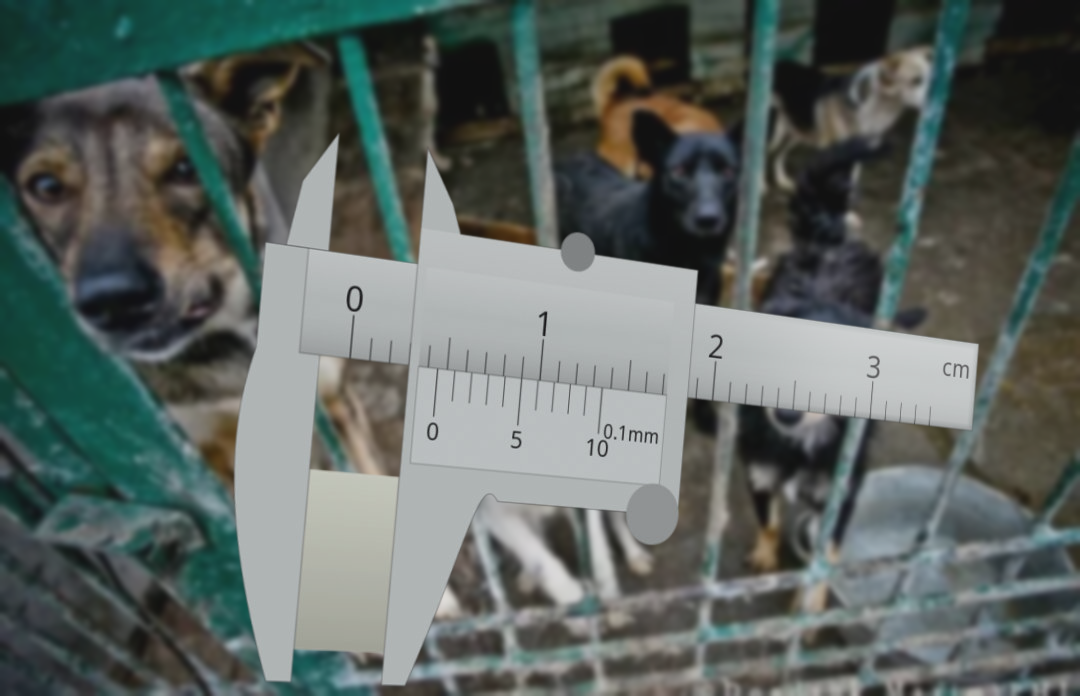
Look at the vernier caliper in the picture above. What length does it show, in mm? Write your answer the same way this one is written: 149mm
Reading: 4.5mm
